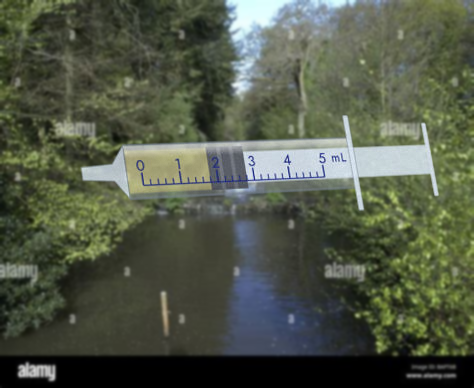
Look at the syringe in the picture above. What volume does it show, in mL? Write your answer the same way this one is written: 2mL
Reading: 1.8mL
